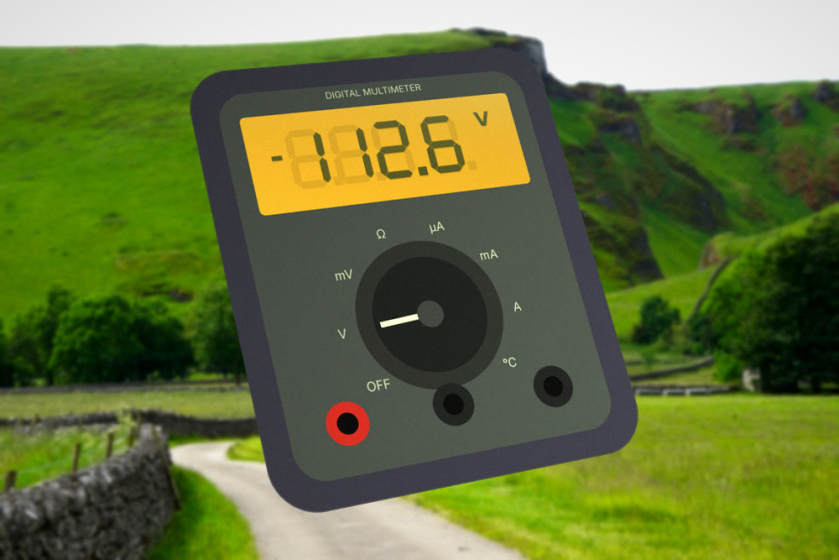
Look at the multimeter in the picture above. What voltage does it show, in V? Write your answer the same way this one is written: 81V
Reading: -112.6V
